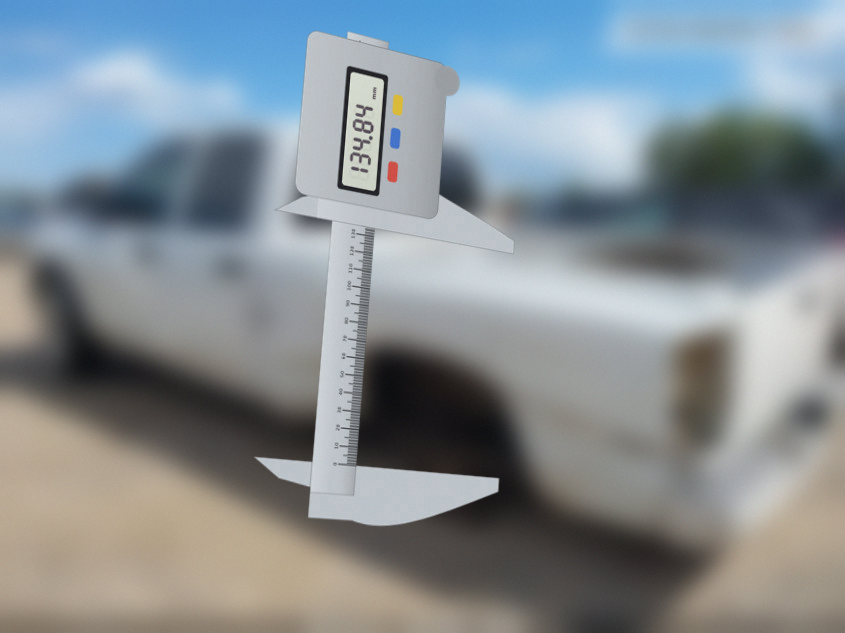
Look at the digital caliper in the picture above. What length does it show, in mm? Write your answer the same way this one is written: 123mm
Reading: 134.84mm
